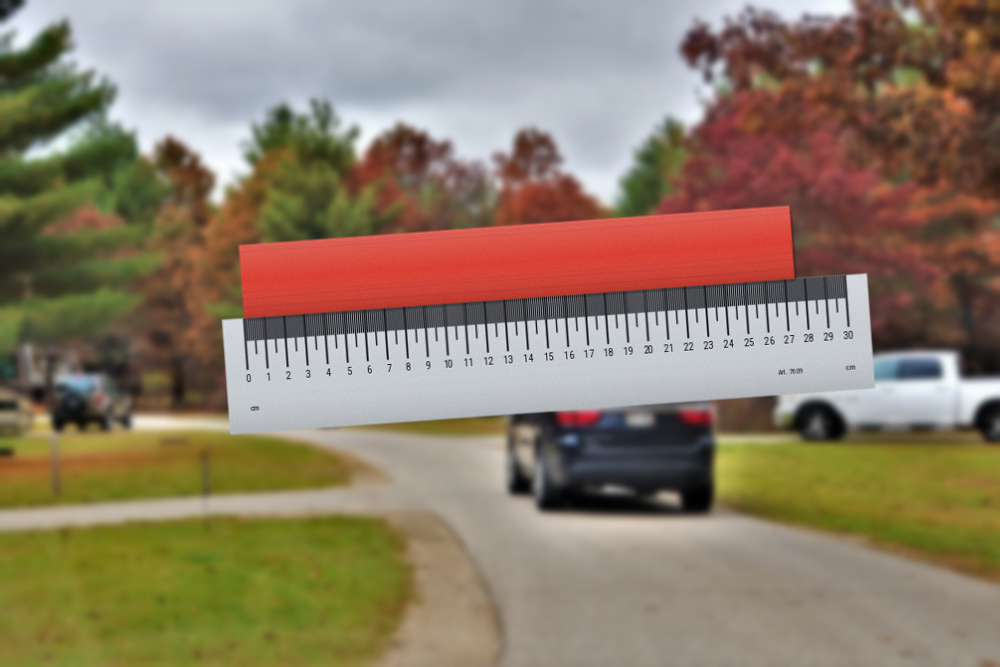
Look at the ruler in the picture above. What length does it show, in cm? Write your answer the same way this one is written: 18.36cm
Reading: 27.5cm
